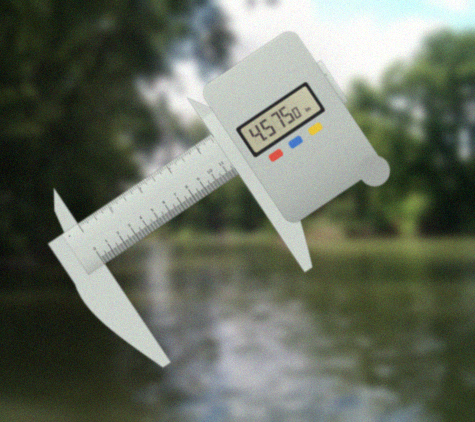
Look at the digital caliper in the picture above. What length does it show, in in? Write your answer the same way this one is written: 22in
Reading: 4.5750in
